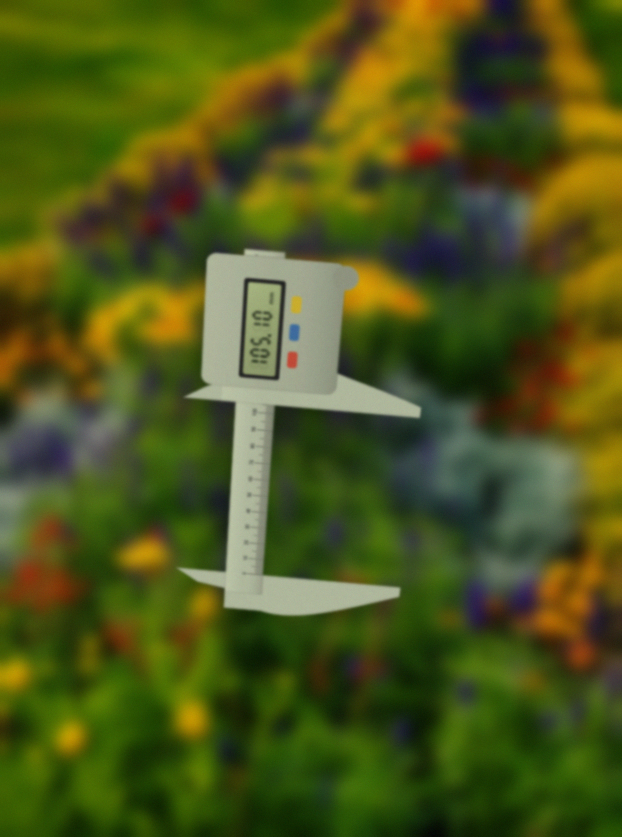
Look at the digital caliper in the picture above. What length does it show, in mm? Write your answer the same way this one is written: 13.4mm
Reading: 105.10mm
